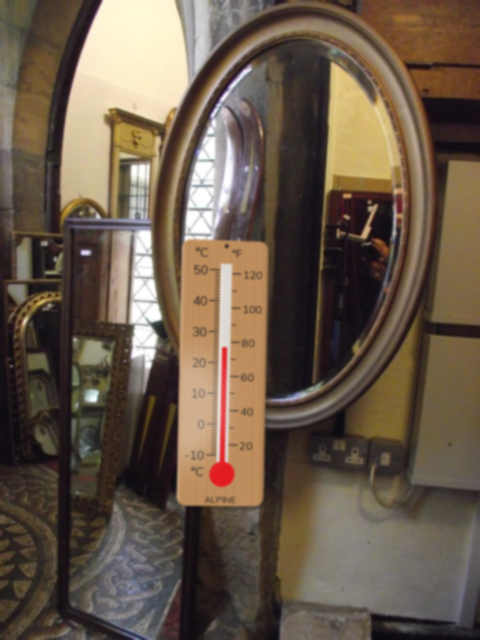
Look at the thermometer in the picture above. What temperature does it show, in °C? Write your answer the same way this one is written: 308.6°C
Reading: 25°C
